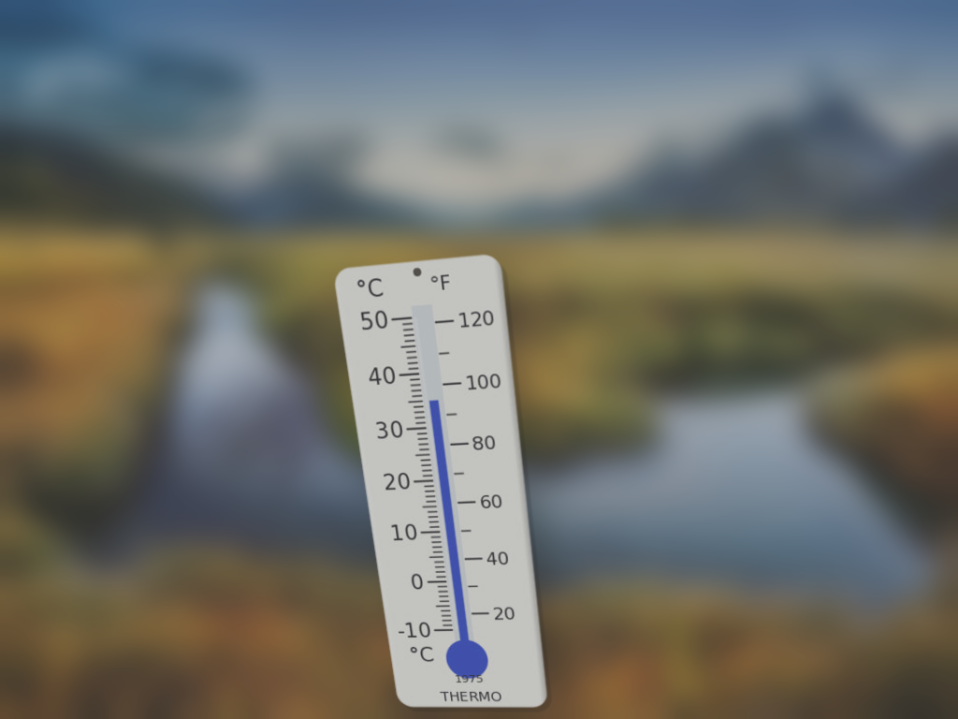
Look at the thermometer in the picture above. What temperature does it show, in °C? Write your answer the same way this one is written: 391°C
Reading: 35°C
